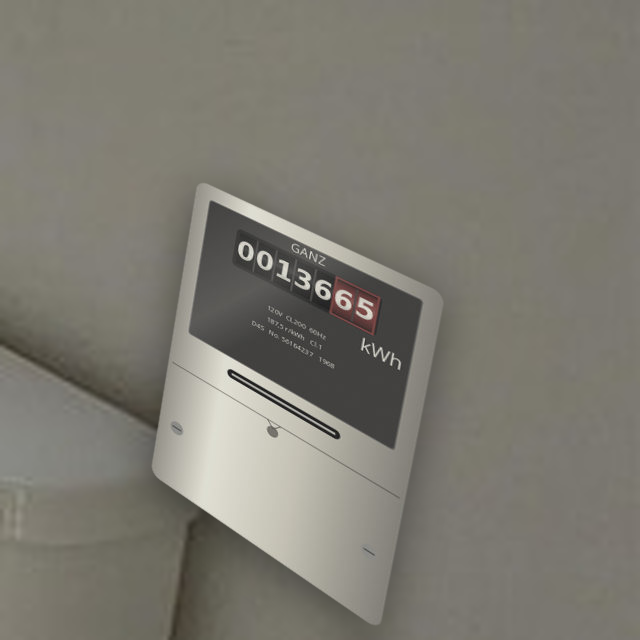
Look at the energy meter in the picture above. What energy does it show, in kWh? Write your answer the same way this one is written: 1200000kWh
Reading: 136.65kWh
